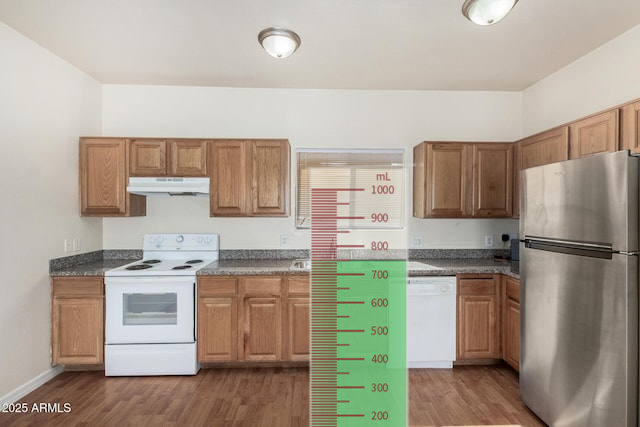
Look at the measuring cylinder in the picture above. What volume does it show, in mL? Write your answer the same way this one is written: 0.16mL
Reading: 750mL
